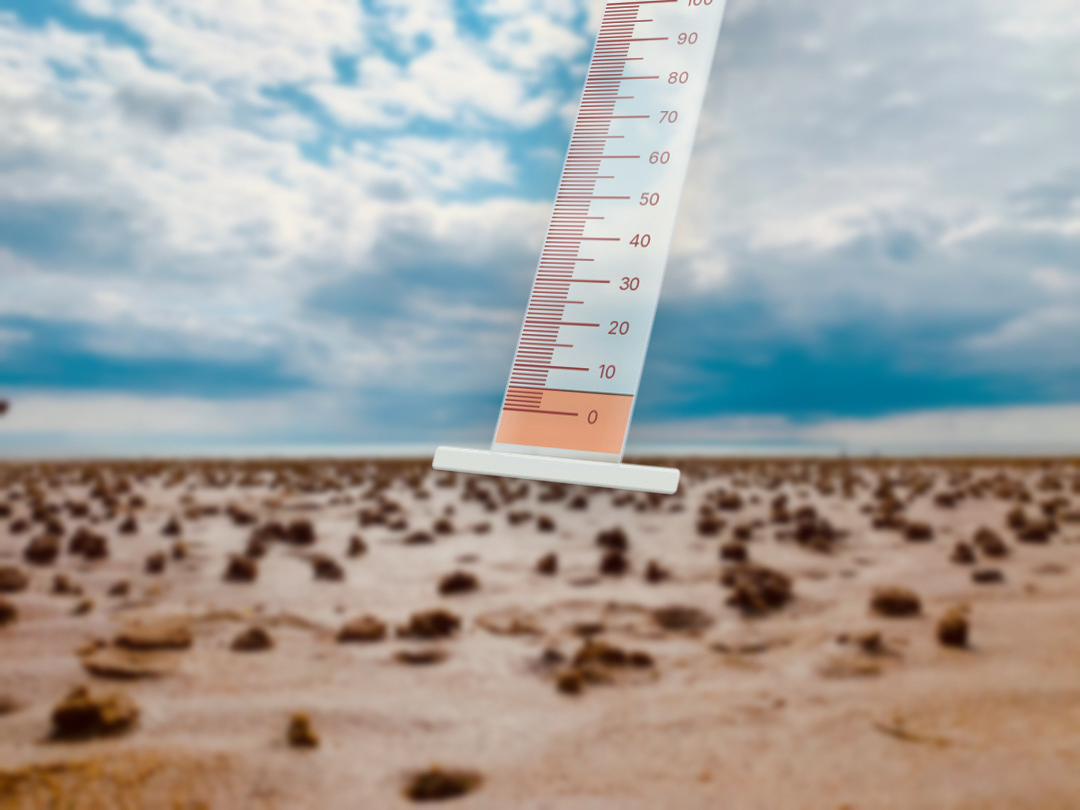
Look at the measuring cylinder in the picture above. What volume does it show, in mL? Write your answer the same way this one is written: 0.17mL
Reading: 5mL
